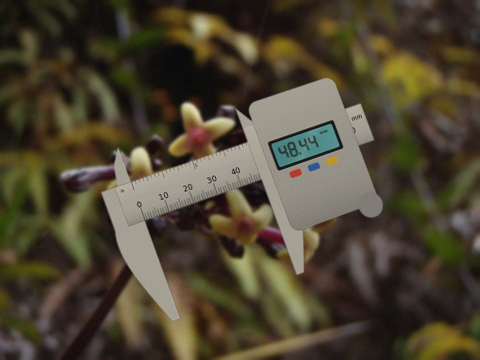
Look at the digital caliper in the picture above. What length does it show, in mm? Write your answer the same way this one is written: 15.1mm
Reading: 48.44mm
